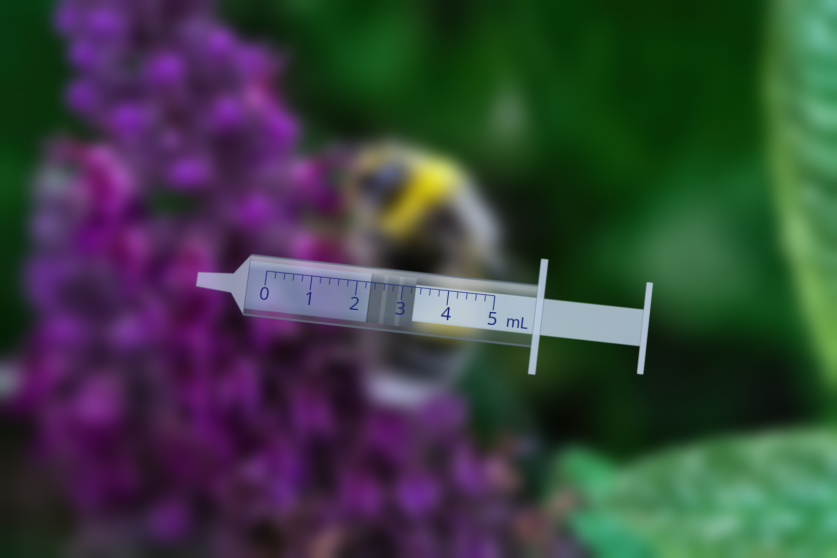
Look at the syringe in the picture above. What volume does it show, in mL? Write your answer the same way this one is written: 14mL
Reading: 2.3mL
